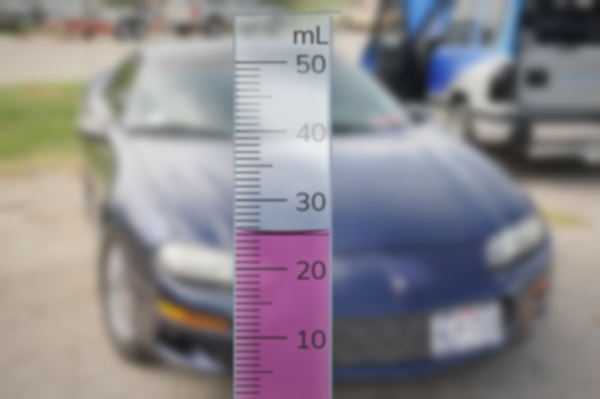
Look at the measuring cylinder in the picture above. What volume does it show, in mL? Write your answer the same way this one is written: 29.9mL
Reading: 25mL
